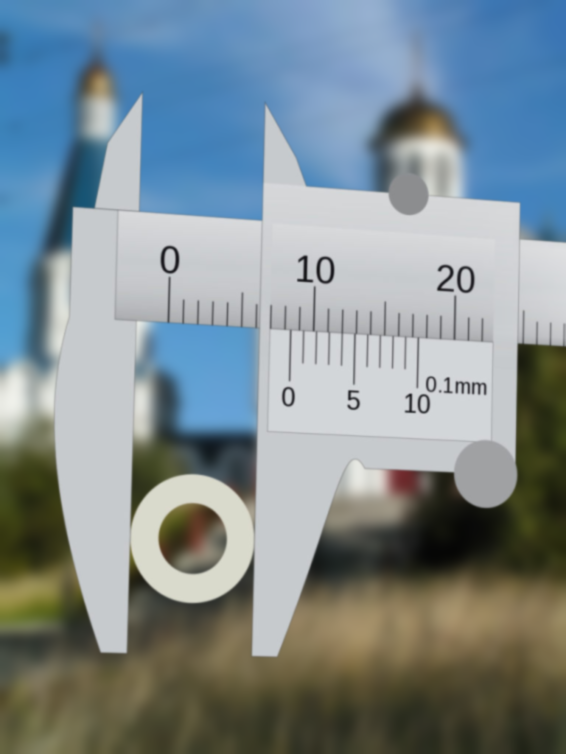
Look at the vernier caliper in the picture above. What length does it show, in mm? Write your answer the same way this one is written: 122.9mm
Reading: 8.4mm
